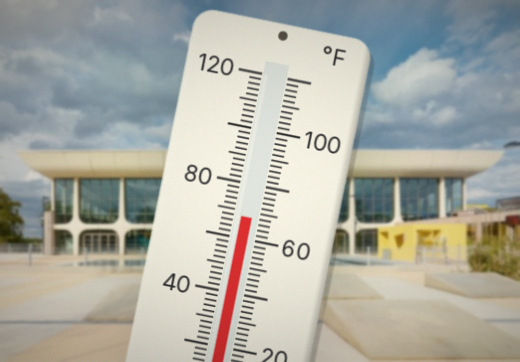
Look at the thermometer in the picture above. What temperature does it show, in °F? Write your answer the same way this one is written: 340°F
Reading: 68°F
